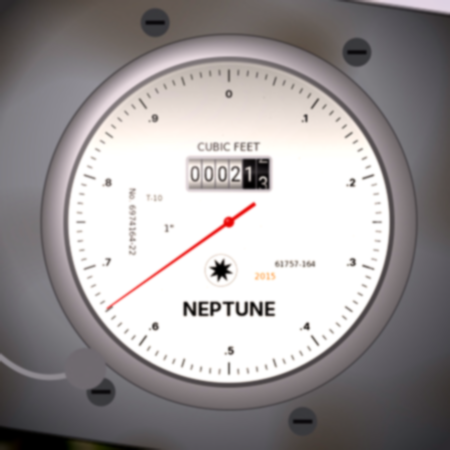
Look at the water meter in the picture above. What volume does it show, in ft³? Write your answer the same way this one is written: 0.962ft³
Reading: 212.65ft³
